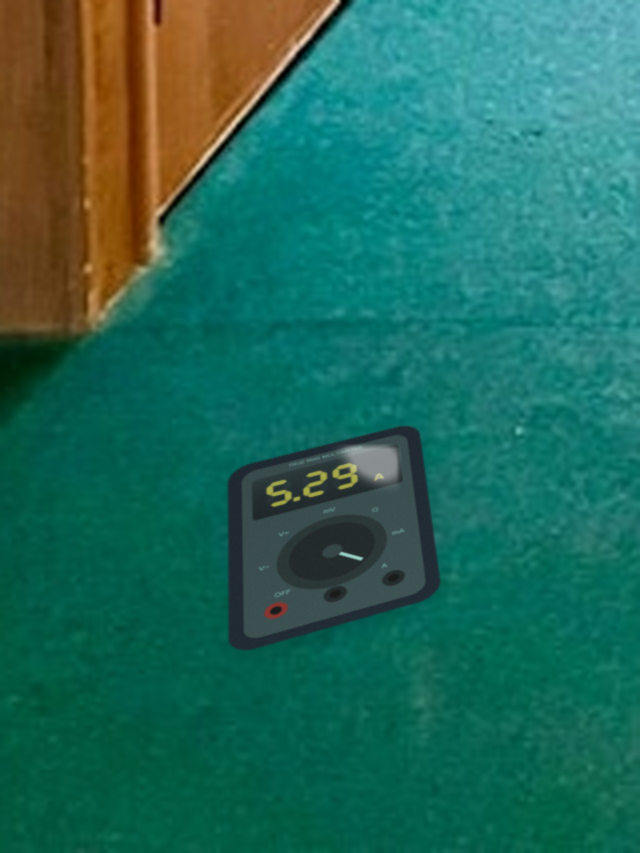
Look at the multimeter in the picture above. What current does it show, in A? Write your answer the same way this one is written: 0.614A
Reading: 5.29A
